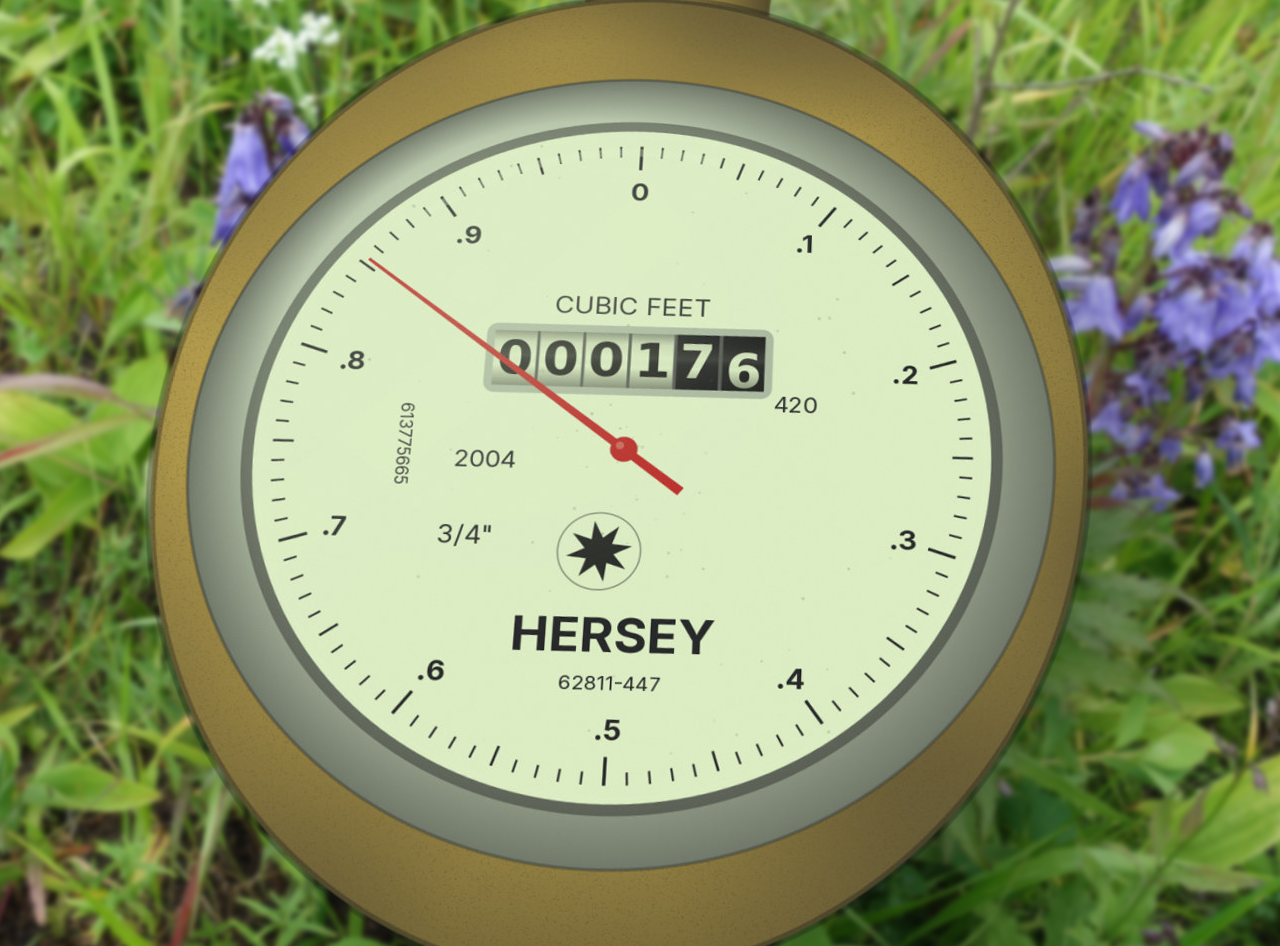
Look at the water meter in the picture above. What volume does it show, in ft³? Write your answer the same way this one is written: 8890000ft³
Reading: 175.85ft³
